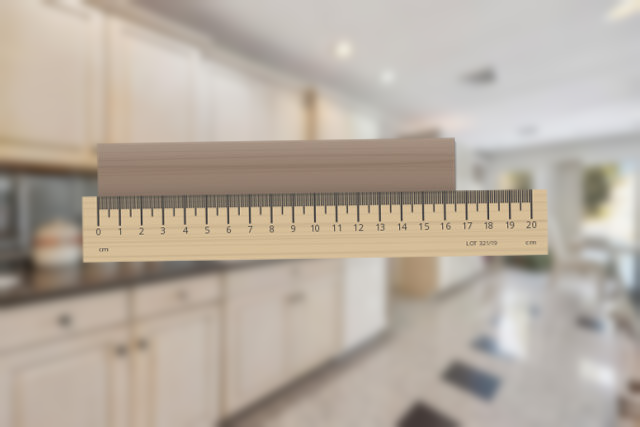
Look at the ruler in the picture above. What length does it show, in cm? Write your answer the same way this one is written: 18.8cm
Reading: 16.5cm
